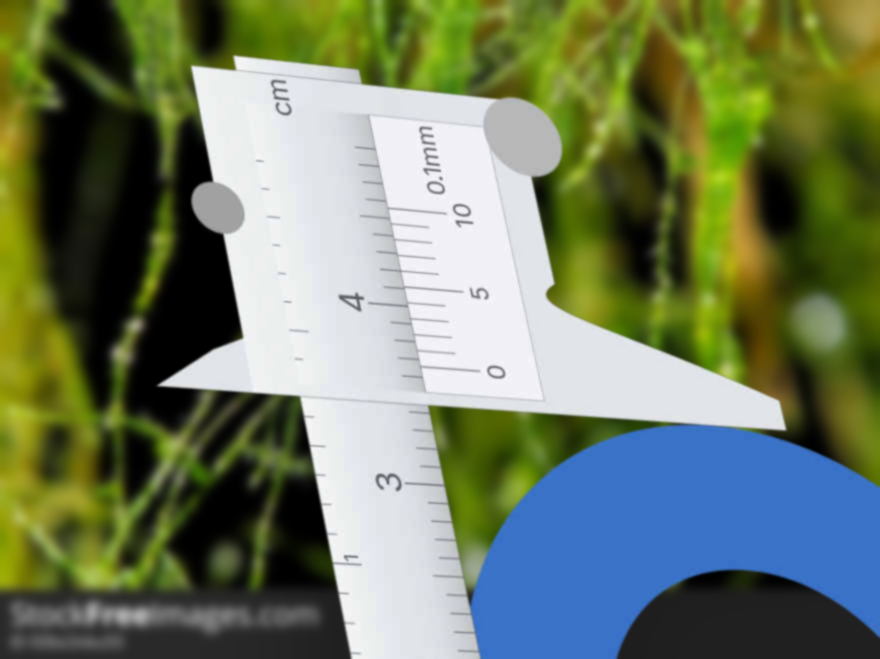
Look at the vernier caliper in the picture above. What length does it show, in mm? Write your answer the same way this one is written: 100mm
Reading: 36.6mm
